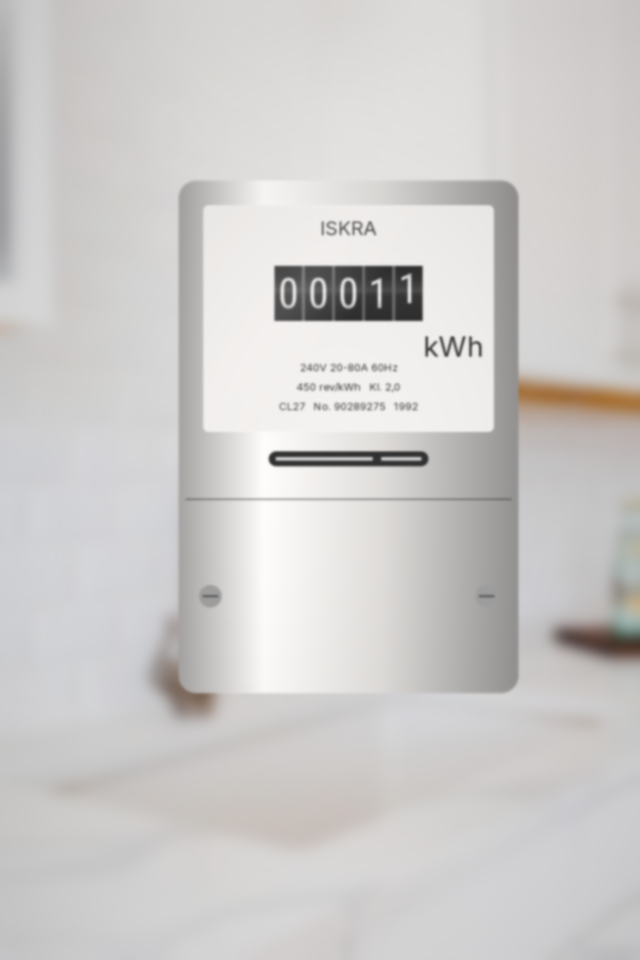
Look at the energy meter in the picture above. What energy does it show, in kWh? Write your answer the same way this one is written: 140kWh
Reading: 11kWh
